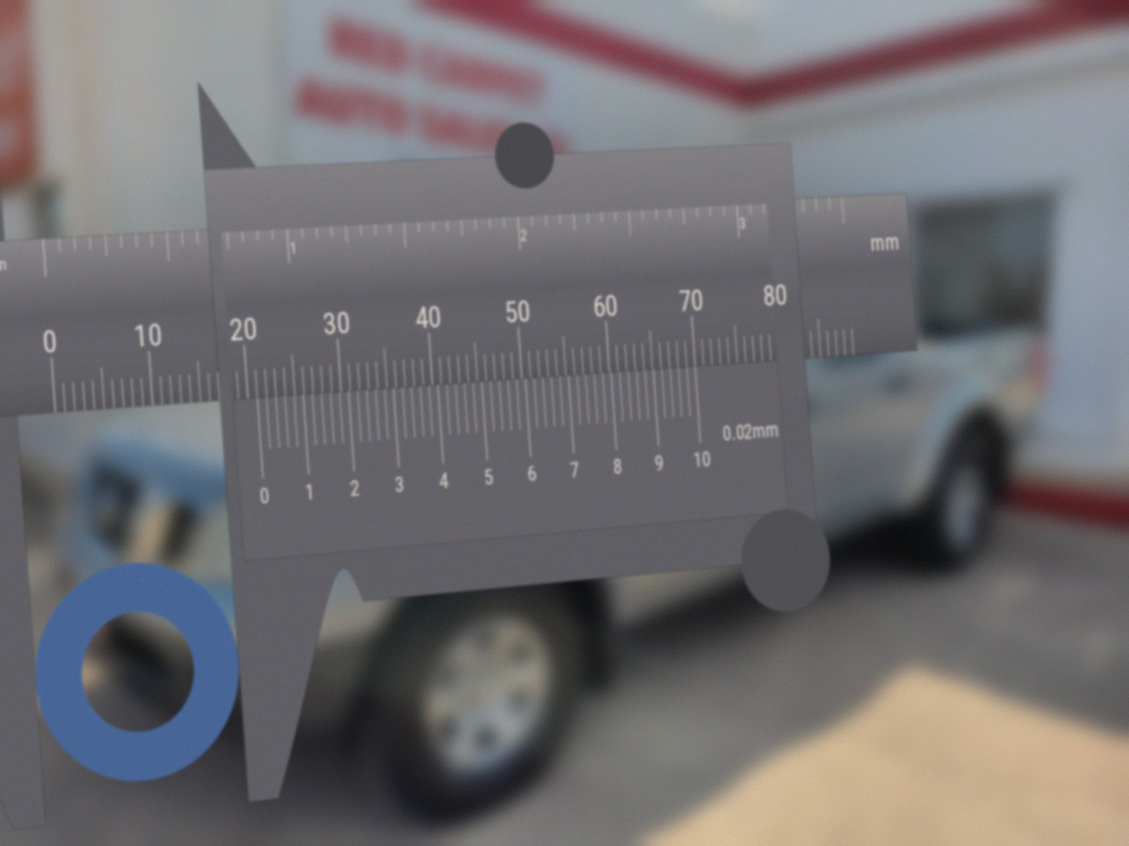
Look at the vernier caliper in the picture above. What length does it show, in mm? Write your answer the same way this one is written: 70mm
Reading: 21.0mm
